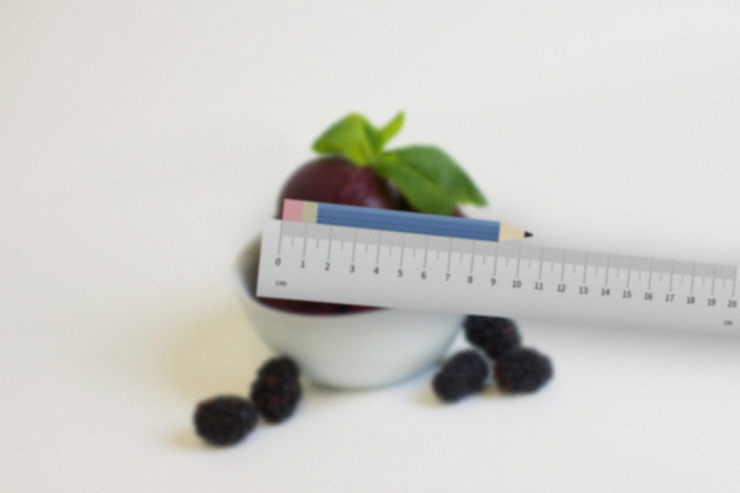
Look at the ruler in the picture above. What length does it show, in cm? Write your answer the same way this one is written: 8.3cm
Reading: 10.5cm
